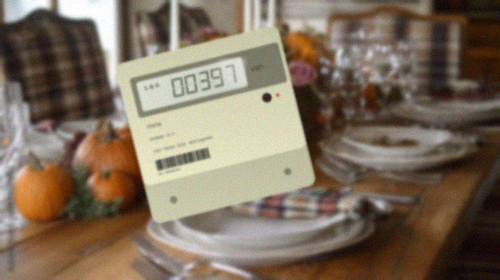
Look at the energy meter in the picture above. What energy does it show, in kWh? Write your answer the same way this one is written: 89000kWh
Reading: 397kWh
